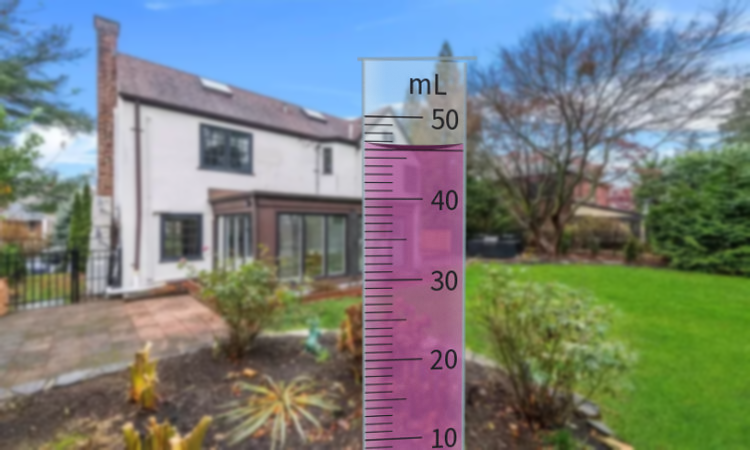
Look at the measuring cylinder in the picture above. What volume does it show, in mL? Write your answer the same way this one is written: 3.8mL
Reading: 46mL
